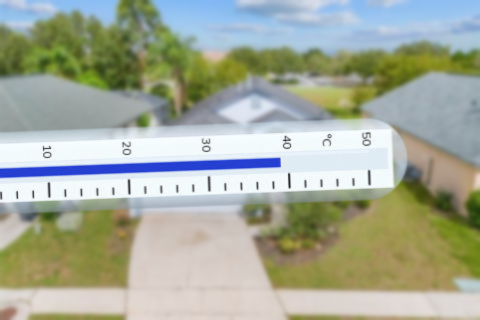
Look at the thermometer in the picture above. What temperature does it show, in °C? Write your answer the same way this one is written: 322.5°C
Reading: 39°C
